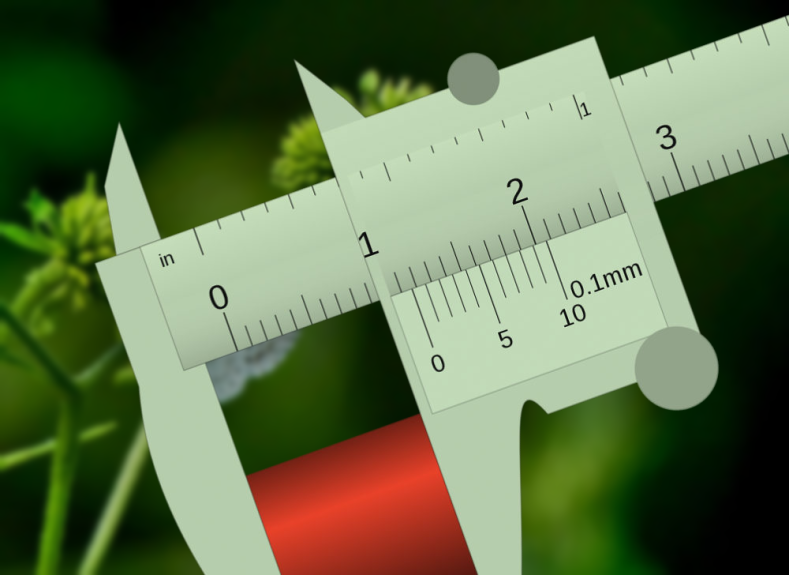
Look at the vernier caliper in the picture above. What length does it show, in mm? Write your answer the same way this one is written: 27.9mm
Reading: 11.7mm
